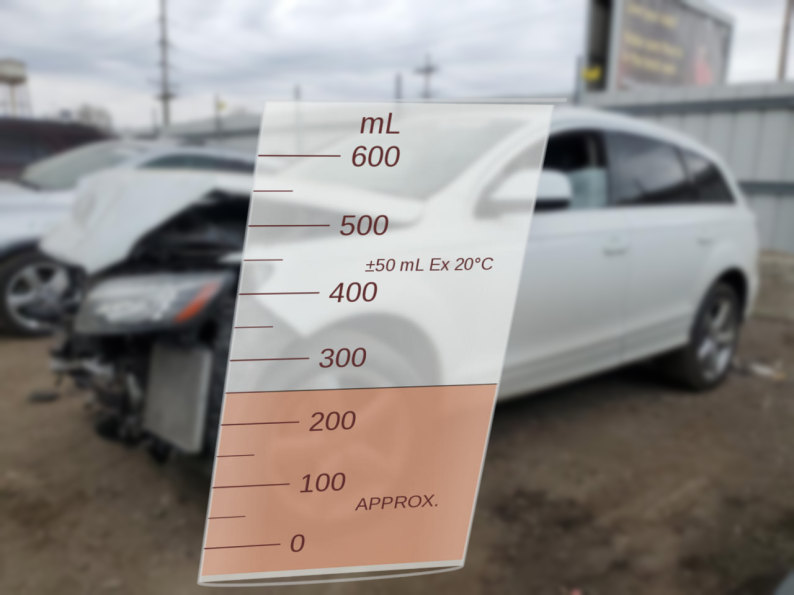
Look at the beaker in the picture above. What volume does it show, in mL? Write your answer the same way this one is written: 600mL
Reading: 250mL
